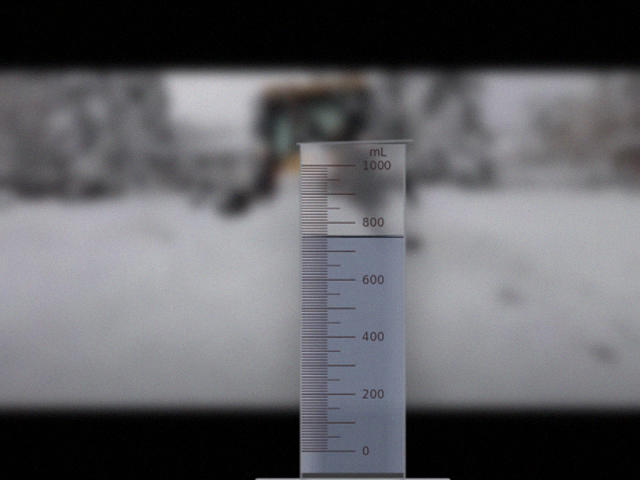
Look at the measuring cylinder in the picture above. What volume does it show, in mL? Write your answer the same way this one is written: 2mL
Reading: 750mL
